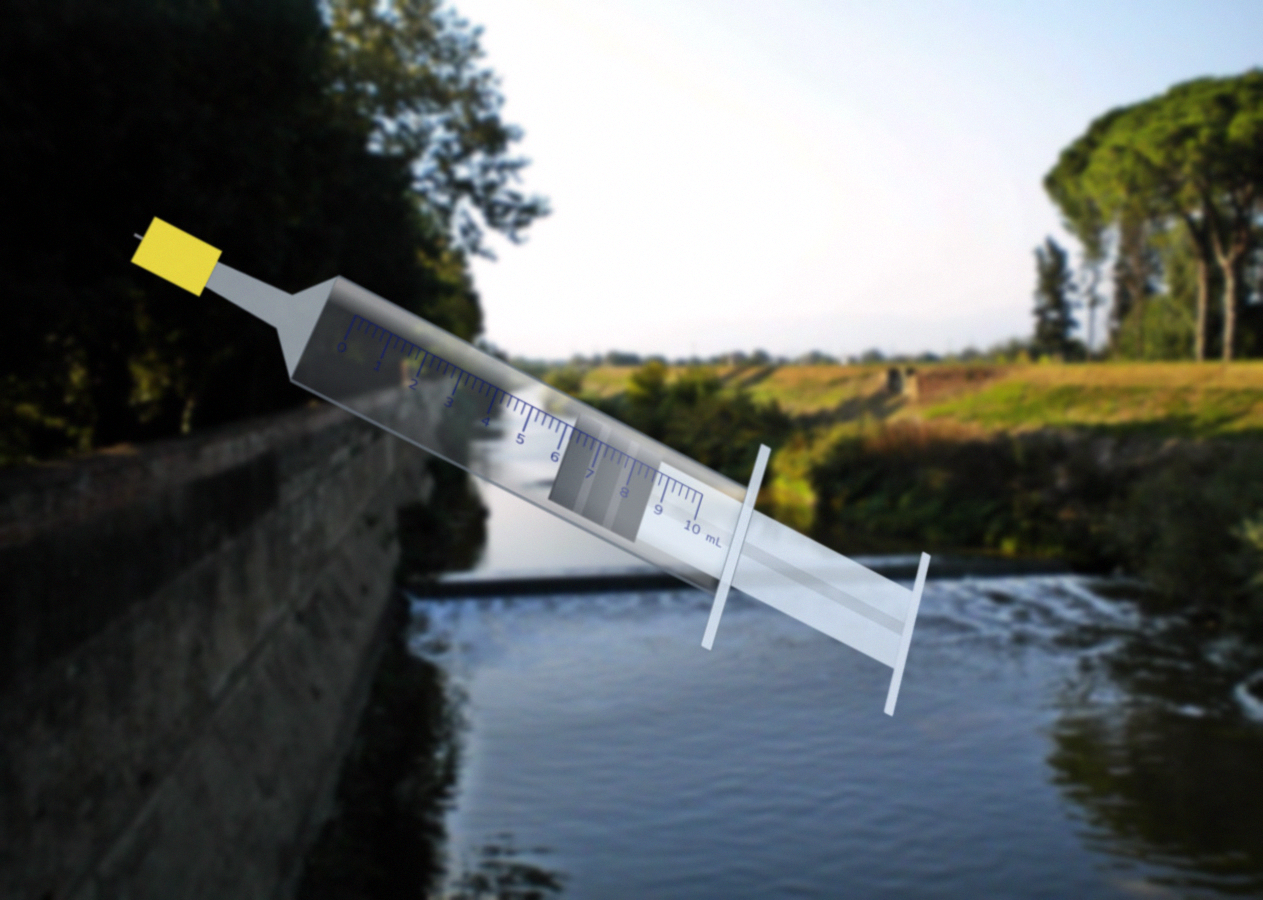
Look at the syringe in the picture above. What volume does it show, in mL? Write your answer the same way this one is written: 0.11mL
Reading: 6.2mL
